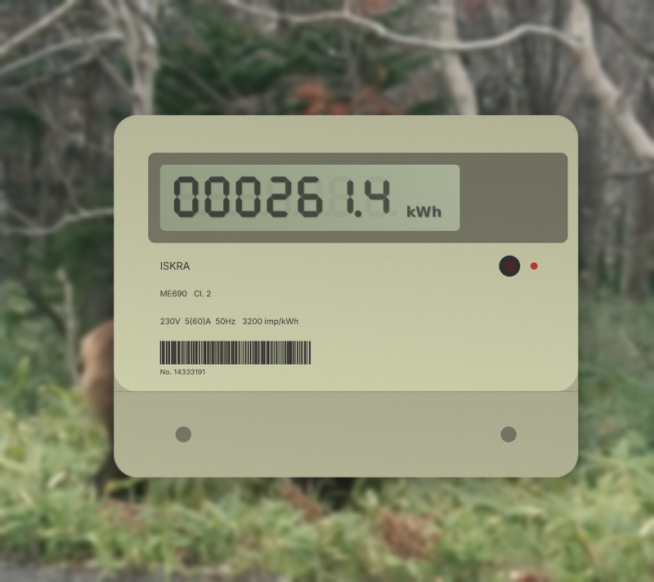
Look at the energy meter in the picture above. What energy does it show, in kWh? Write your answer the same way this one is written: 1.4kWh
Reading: 261.4kWh
